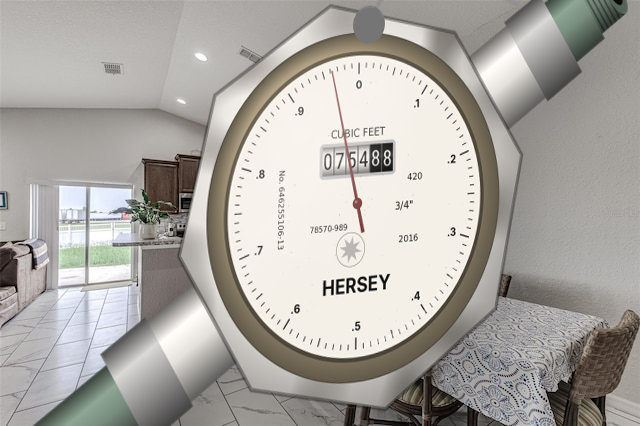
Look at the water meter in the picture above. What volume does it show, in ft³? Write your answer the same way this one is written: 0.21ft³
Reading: 75487.96ft³
